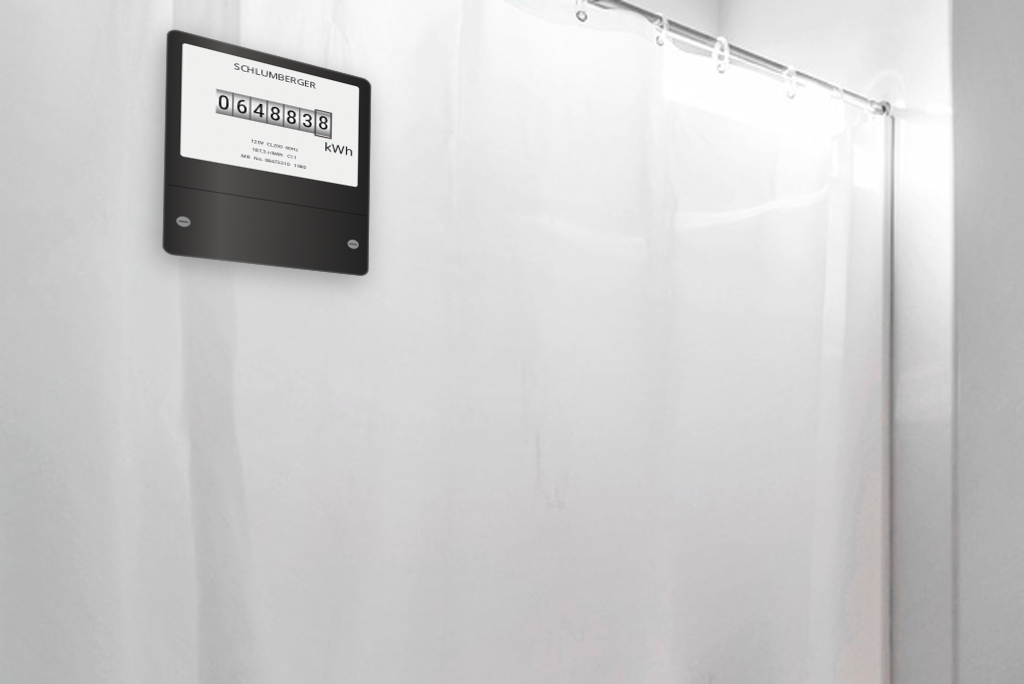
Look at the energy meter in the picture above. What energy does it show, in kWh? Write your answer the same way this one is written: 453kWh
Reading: 64883.8kWh
